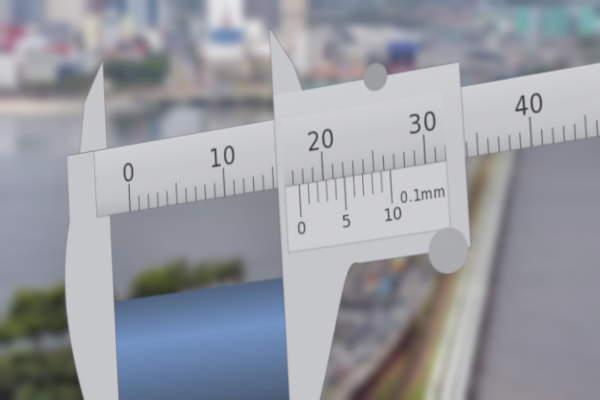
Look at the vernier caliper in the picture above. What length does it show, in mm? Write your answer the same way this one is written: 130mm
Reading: 17.6mm
